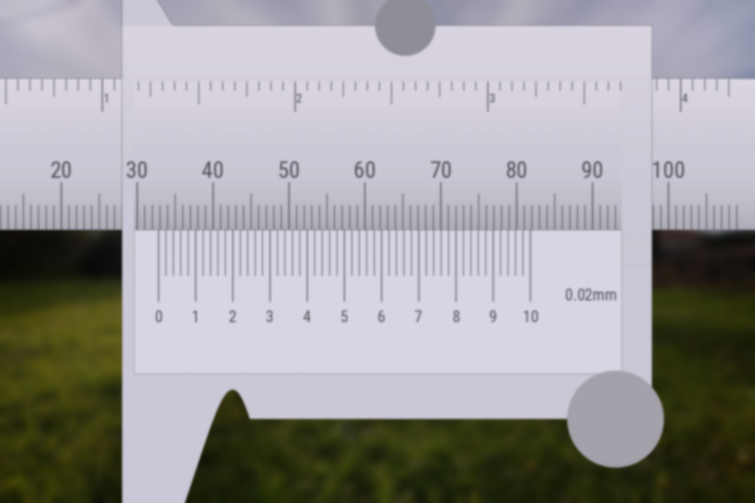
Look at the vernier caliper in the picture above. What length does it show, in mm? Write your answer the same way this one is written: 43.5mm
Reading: 32.8mm
